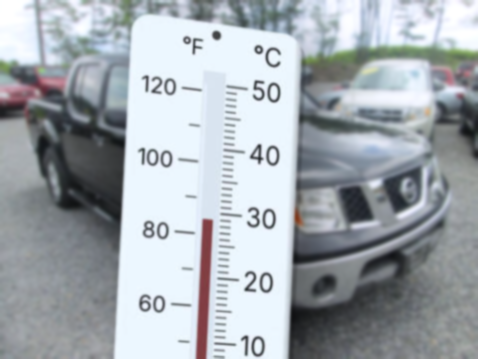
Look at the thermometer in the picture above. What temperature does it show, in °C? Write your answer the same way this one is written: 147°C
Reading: 29°C
